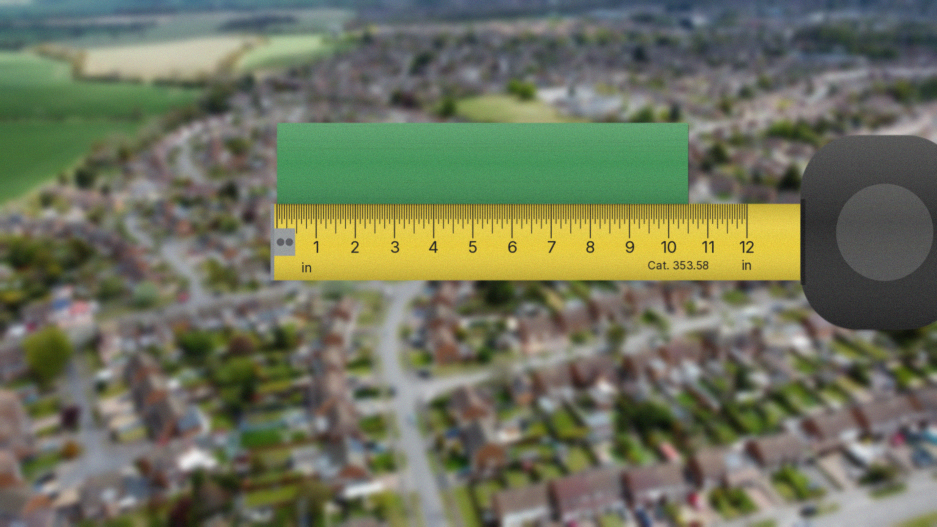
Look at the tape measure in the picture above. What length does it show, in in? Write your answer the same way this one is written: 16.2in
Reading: 10.5in
